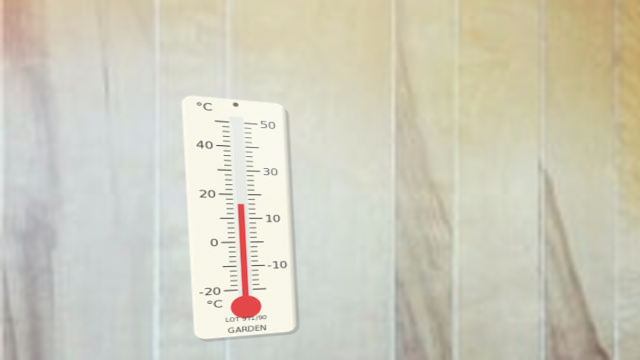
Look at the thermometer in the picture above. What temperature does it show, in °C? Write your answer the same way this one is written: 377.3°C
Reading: 16°C
